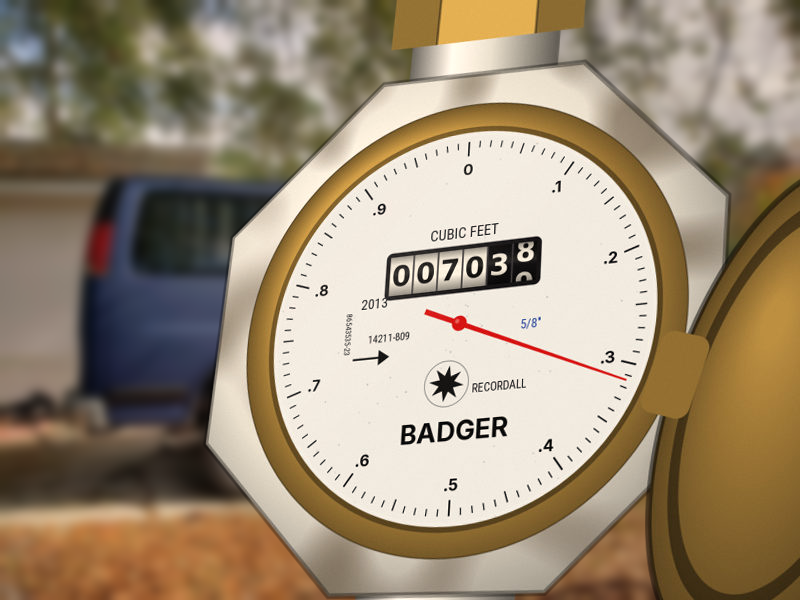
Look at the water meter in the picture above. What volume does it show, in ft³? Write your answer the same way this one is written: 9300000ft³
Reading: 7038.31ft³
